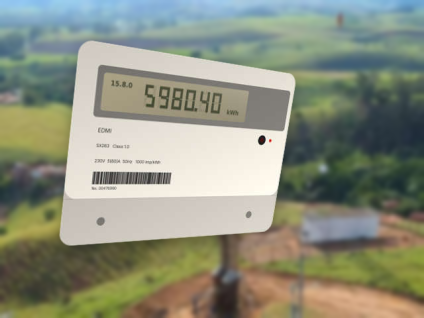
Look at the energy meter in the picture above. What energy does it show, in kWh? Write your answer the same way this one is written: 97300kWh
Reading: 5980.40kWh
